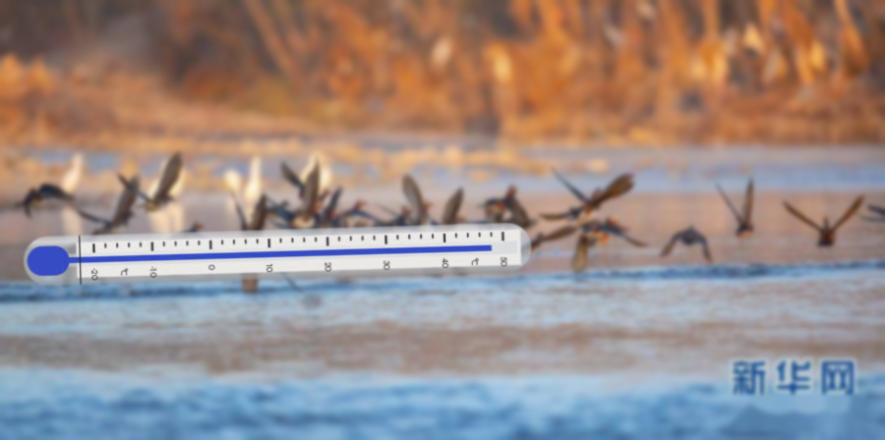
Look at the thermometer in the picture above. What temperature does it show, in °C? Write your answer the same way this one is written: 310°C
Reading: 48°C
